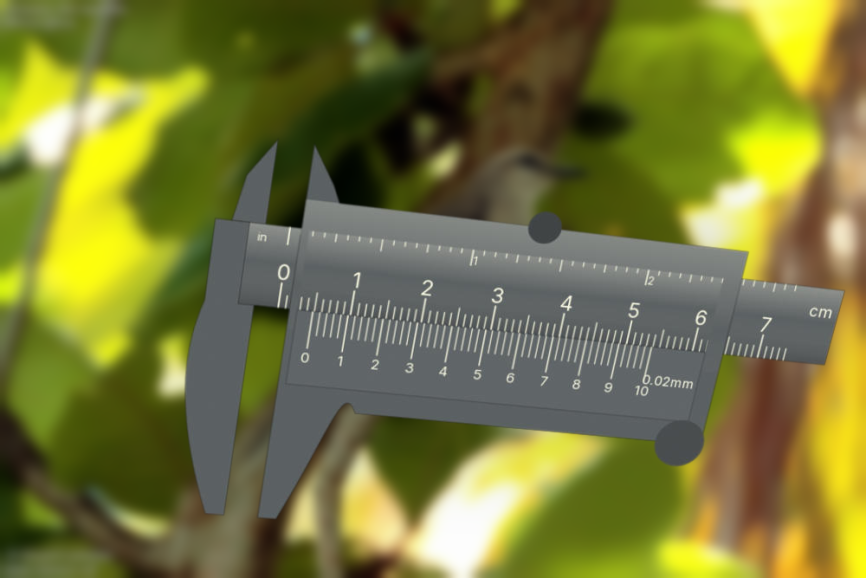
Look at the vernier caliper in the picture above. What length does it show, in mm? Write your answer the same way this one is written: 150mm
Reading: 4.8mm
